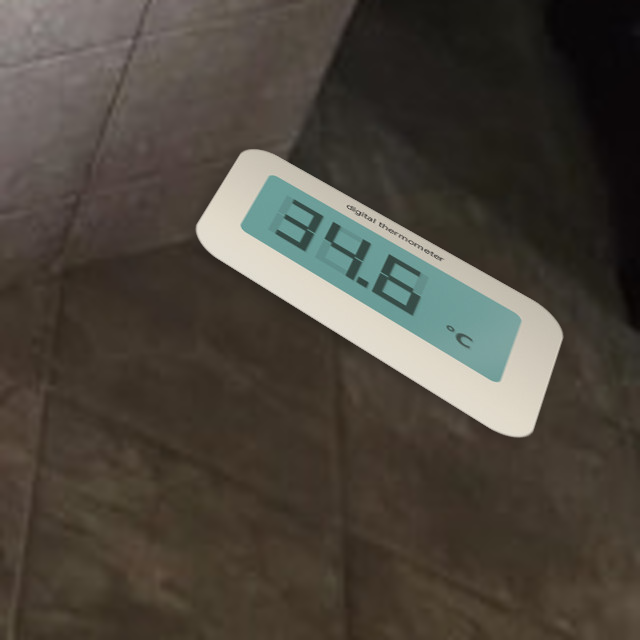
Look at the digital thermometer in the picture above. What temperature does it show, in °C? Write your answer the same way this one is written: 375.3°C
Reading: 34.6°C
